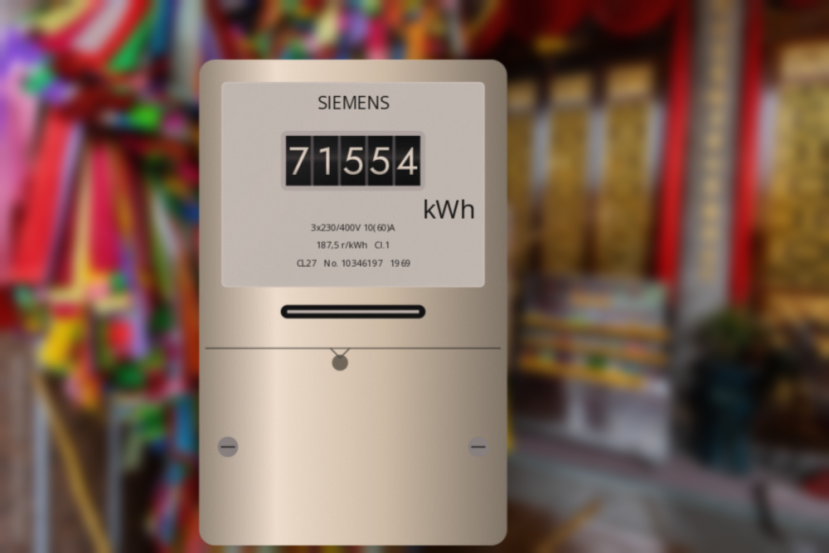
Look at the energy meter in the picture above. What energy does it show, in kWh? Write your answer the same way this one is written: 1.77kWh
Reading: 71554kWh
